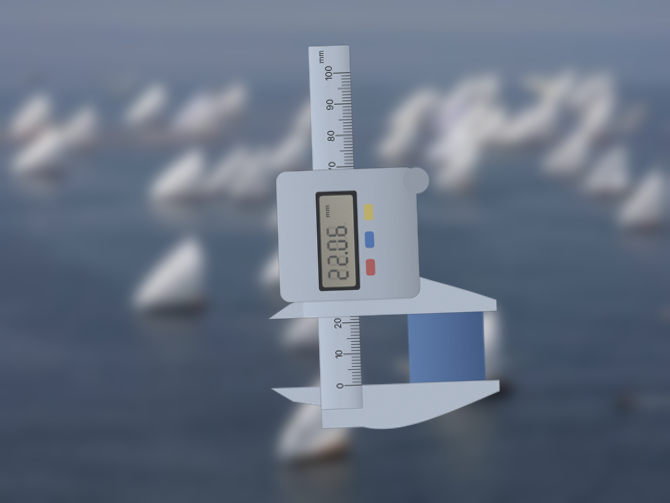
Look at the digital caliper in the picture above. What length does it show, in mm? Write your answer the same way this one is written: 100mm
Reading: 22.06mm
